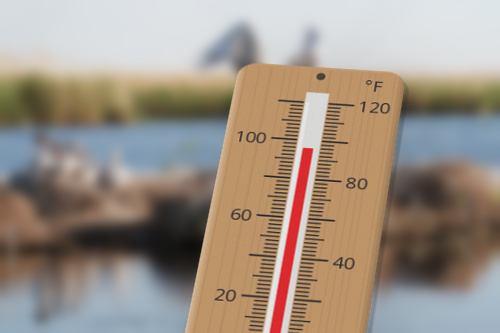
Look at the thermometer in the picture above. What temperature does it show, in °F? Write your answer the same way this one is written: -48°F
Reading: 96°F
